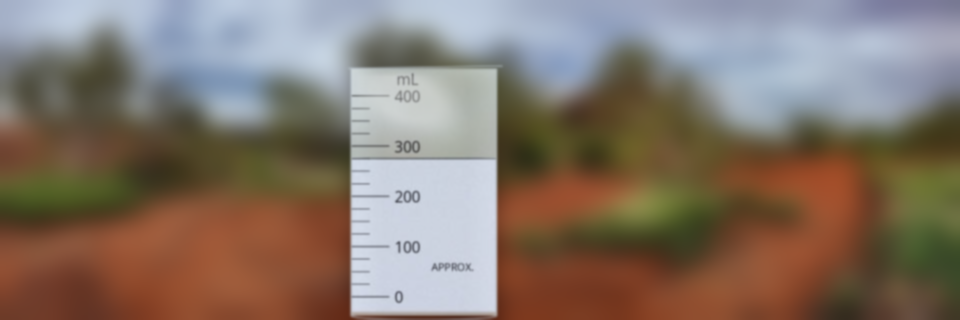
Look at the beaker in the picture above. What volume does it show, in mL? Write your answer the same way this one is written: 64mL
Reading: 275mL
